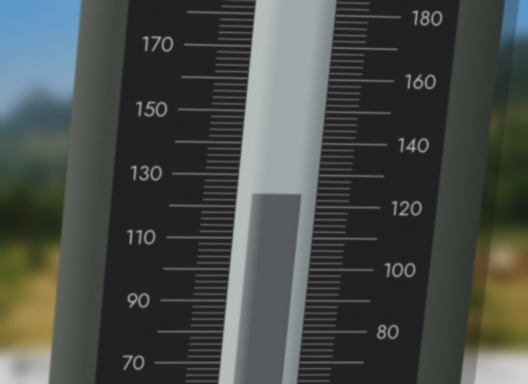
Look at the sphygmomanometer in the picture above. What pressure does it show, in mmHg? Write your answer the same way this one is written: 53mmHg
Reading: 124mmHg
